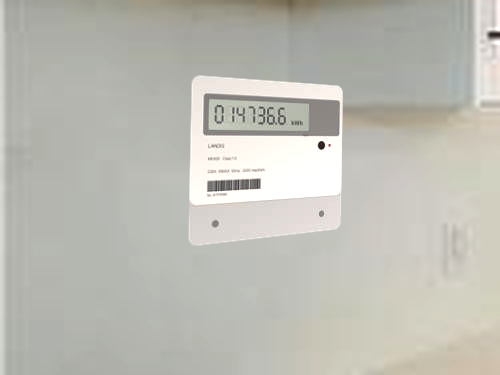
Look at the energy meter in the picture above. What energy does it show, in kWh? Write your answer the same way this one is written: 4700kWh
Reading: 14736.6kWh
